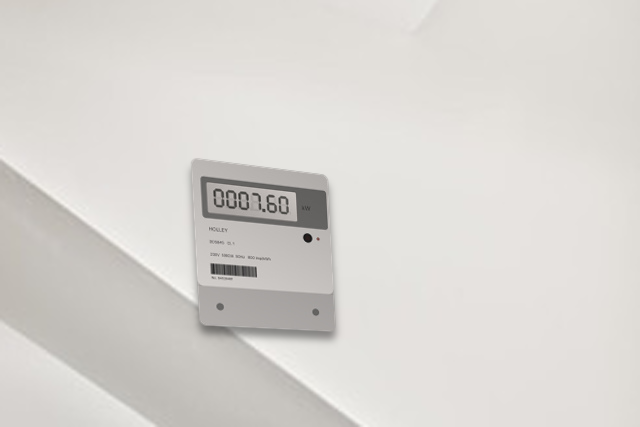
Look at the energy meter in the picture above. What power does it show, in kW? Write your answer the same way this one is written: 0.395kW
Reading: 7.60kW
